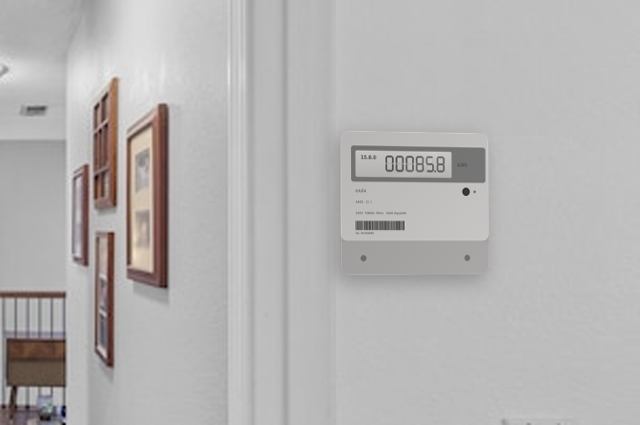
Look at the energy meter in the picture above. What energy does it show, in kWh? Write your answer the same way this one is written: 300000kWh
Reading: 85.8kWh
